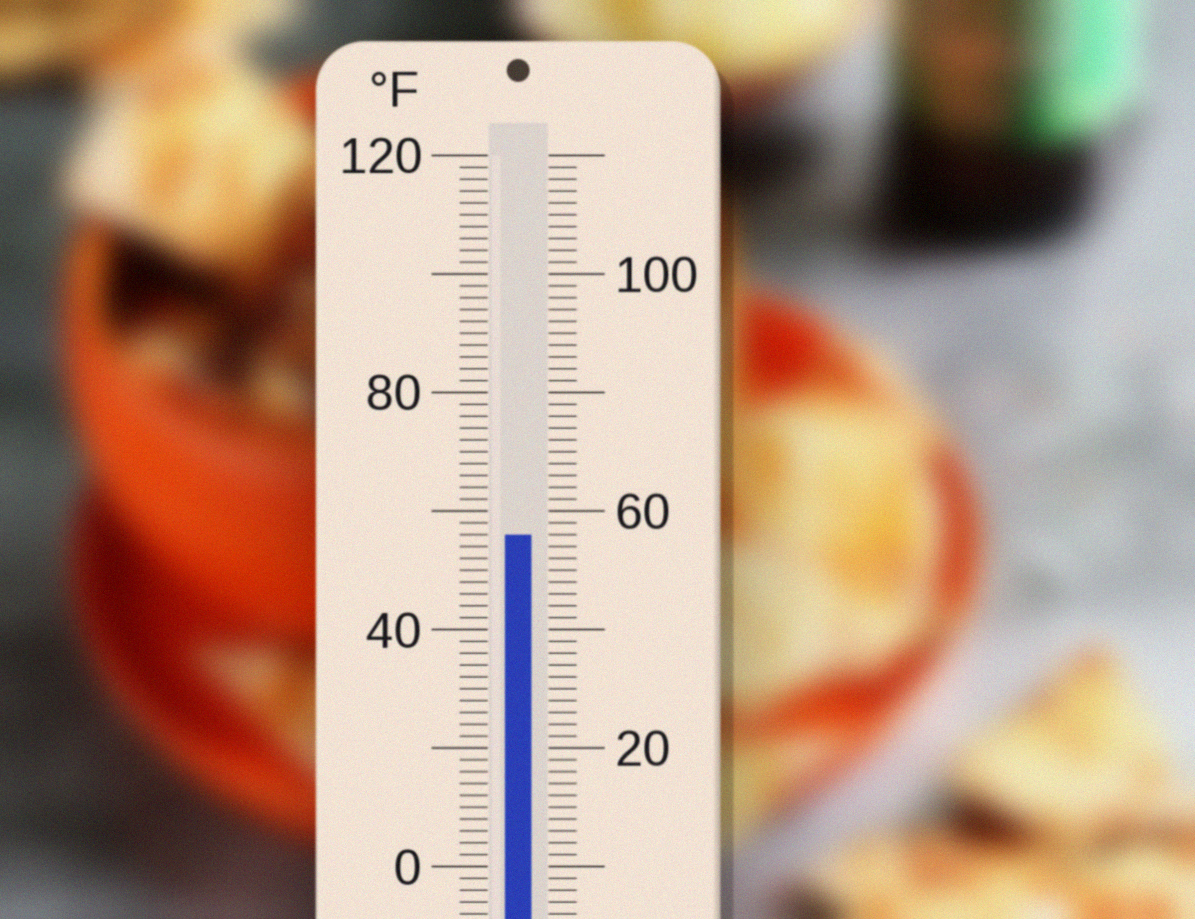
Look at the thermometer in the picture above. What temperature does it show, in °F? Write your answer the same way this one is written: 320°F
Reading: 56°F
